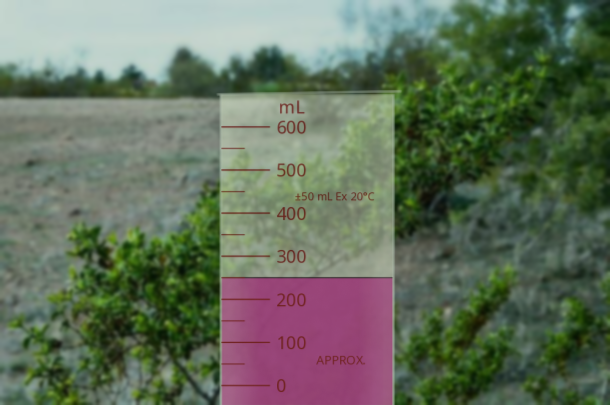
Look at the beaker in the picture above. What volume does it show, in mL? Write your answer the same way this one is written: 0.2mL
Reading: 250mL
